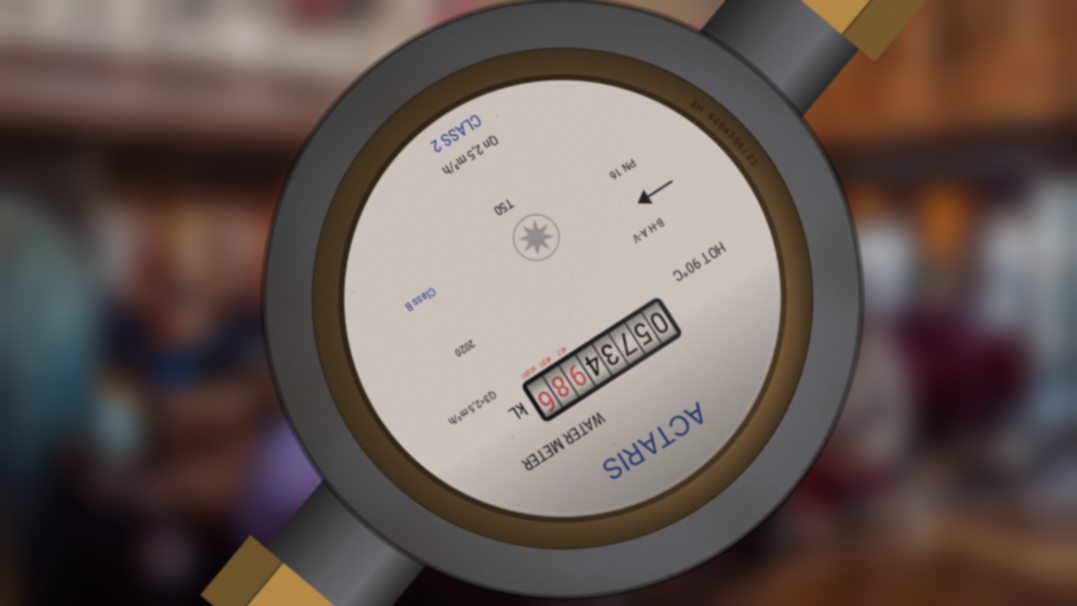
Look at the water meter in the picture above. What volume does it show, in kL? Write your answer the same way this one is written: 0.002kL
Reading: 5734.986kL
